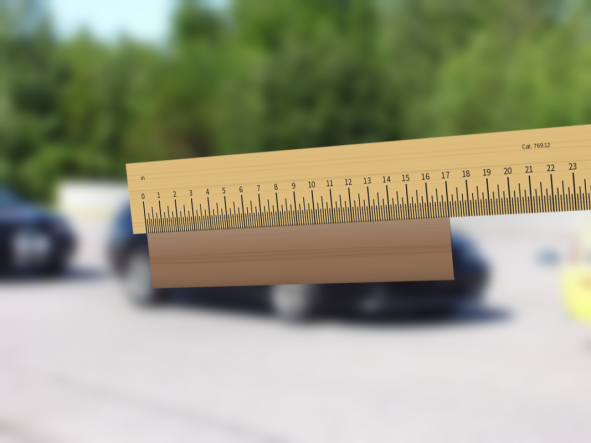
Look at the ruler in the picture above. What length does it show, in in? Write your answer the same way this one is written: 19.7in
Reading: 17in
